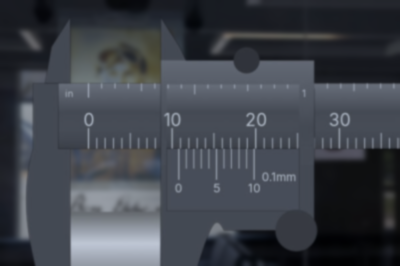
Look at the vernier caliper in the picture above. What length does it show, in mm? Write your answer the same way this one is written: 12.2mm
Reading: 10.8mm
